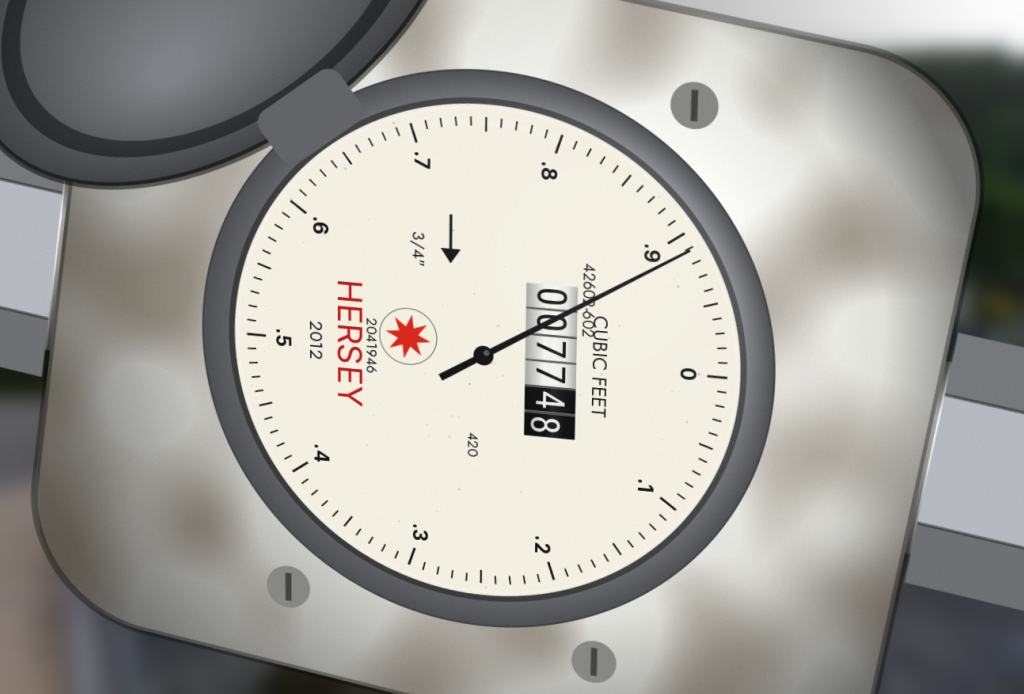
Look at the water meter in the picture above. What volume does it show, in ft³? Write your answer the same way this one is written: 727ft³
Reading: 7747.91ft³
